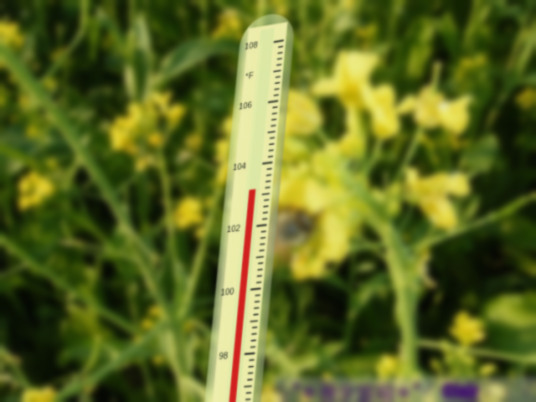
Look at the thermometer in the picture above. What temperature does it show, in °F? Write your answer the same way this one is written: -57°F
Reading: 103.2°F
